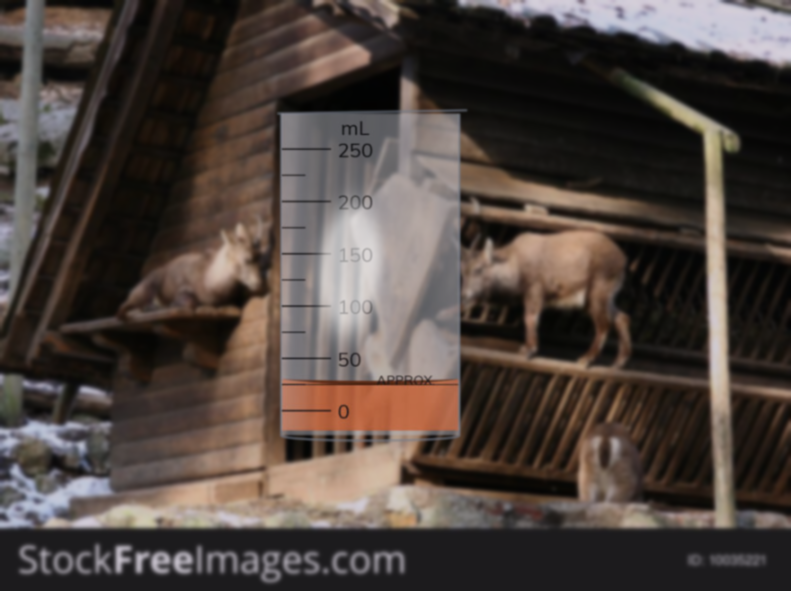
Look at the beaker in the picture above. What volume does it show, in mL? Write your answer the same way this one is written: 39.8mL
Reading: 25mL
